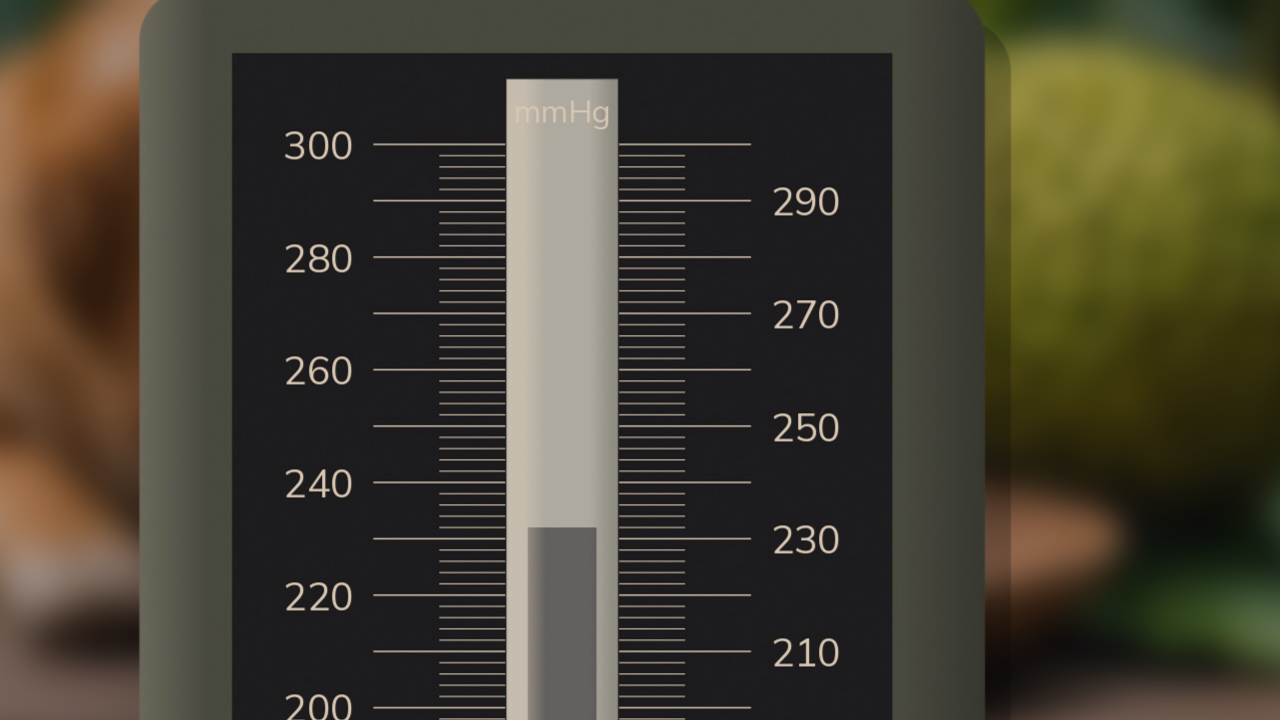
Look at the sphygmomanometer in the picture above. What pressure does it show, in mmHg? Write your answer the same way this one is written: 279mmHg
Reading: 232mmHg
